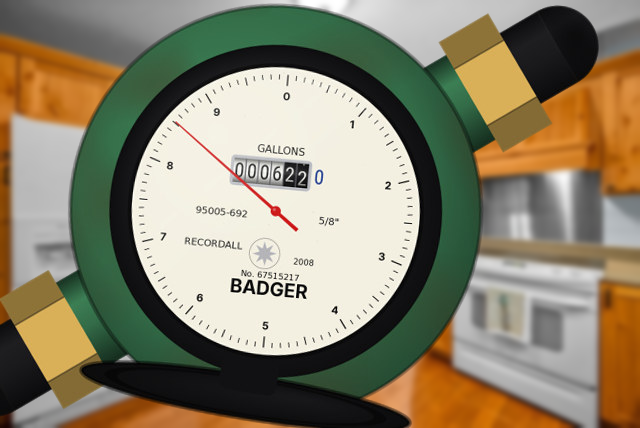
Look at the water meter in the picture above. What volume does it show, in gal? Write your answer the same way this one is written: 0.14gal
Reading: 6218.5gal
